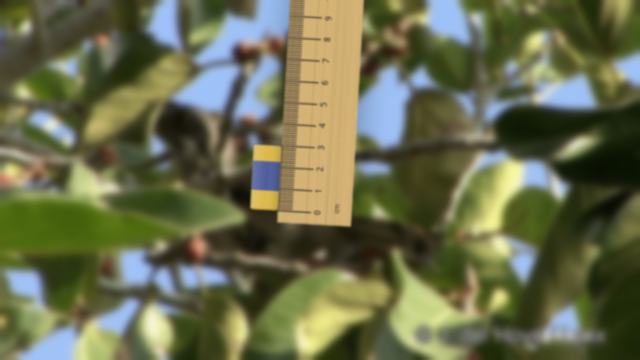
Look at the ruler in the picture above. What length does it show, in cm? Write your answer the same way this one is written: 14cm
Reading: 3cm
